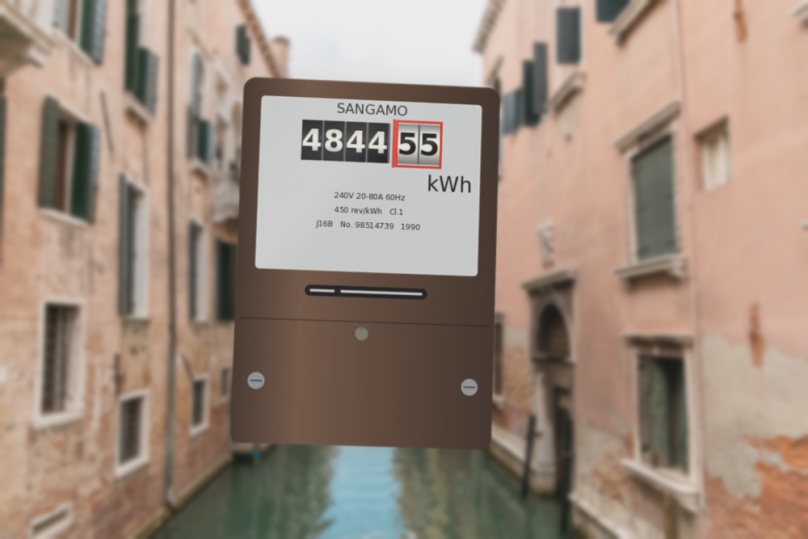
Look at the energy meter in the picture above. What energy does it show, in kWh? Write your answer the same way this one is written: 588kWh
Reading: 4844.55kWh
